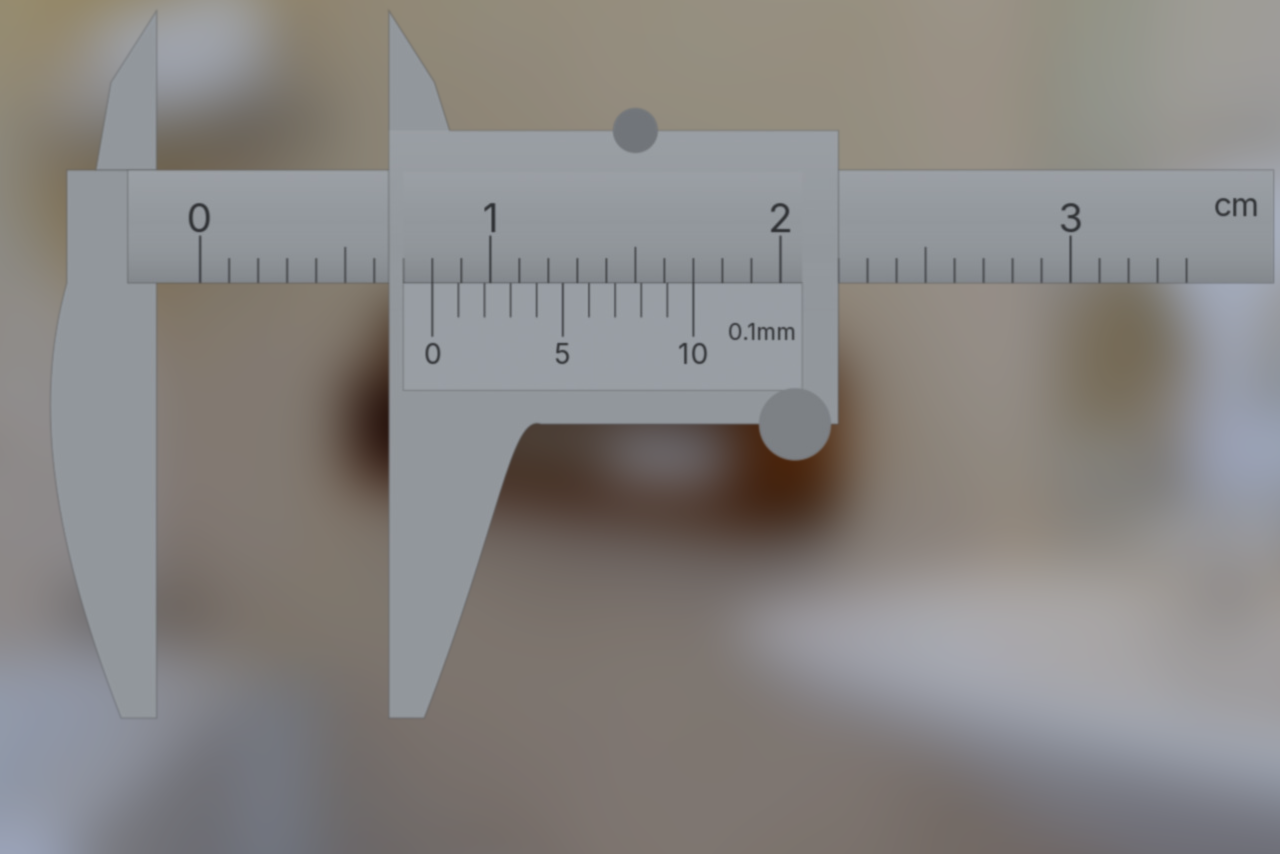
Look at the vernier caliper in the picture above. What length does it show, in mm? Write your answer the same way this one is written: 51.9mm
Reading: 8.0mm
